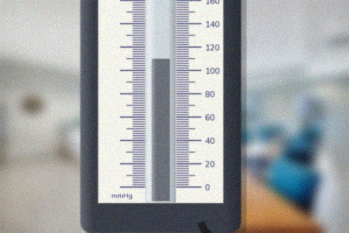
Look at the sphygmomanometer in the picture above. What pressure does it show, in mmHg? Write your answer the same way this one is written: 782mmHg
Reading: 110mmHg
